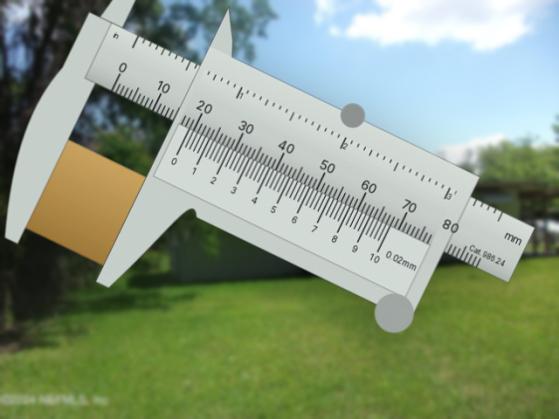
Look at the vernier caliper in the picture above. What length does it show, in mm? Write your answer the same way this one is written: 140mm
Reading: 19.0mm
